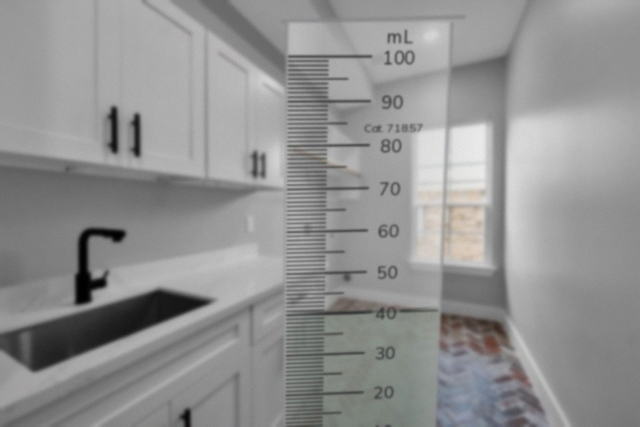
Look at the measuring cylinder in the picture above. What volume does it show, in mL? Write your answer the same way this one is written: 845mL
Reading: 40mL
